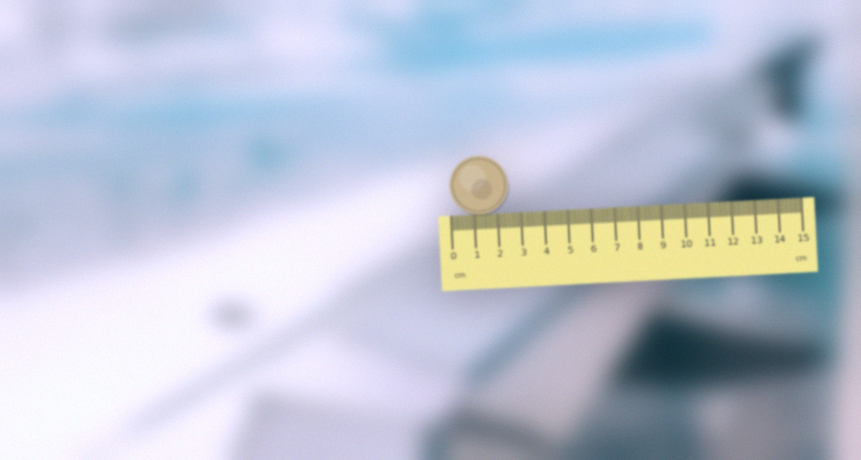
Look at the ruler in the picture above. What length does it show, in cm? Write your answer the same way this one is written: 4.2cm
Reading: 2.5cm
